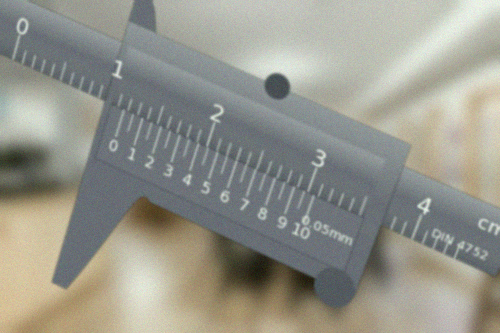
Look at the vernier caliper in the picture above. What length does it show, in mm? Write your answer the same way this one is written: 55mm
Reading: 11.6mm
